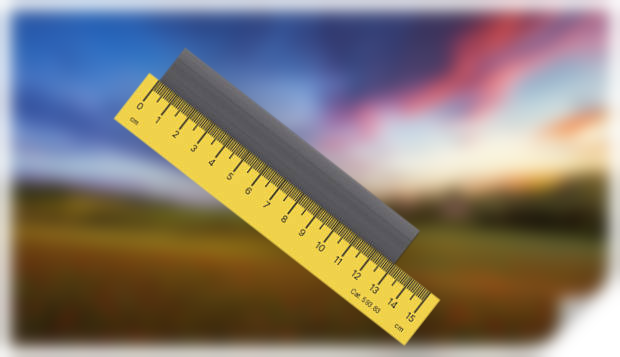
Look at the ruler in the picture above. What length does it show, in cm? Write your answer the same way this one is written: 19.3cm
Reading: 13cm
